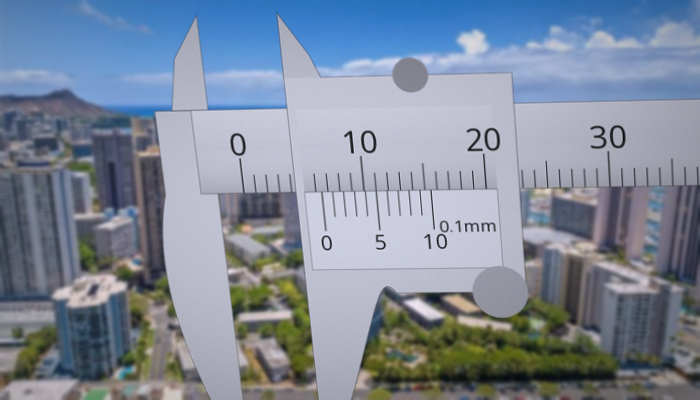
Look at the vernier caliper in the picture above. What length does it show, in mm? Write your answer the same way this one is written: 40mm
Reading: 6.5mm
